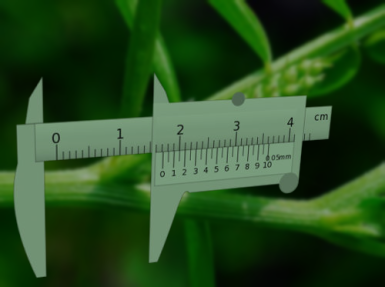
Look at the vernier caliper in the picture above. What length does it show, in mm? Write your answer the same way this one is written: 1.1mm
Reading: 17.2mm
